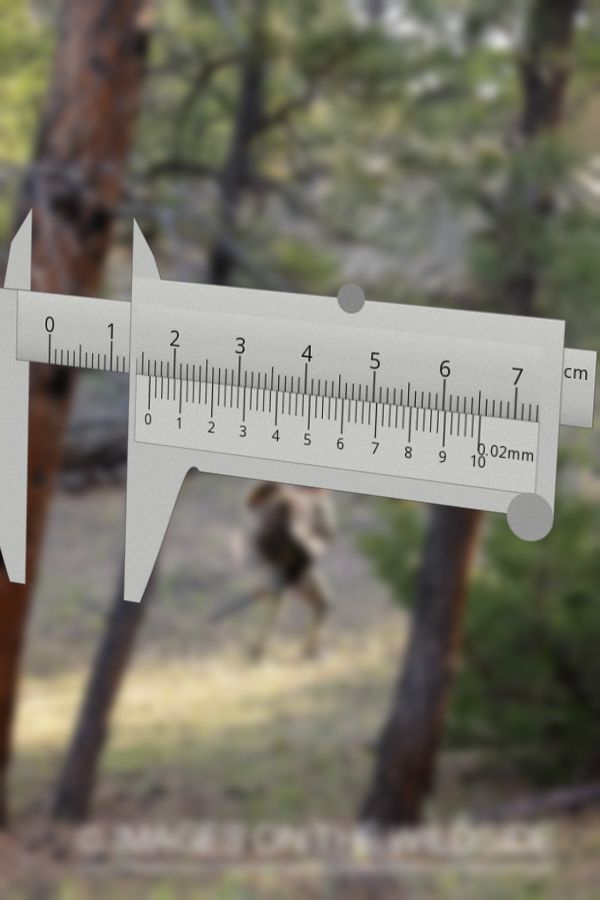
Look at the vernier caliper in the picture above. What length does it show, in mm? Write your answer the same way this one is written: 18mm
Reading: 16.2mm
